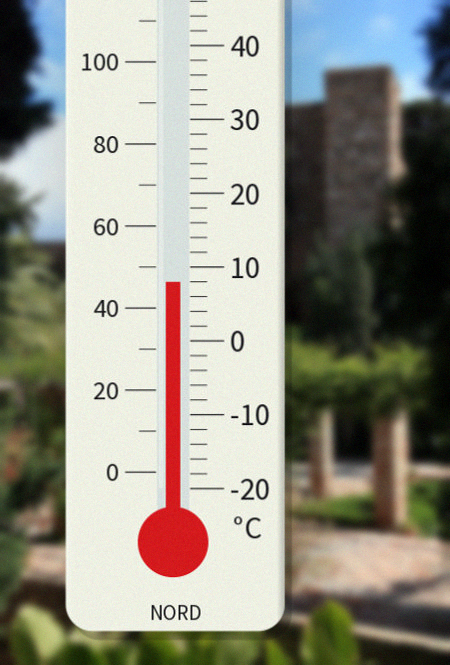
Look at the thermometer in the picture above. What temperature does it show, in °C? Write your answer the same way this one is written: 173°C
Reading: 8°C
